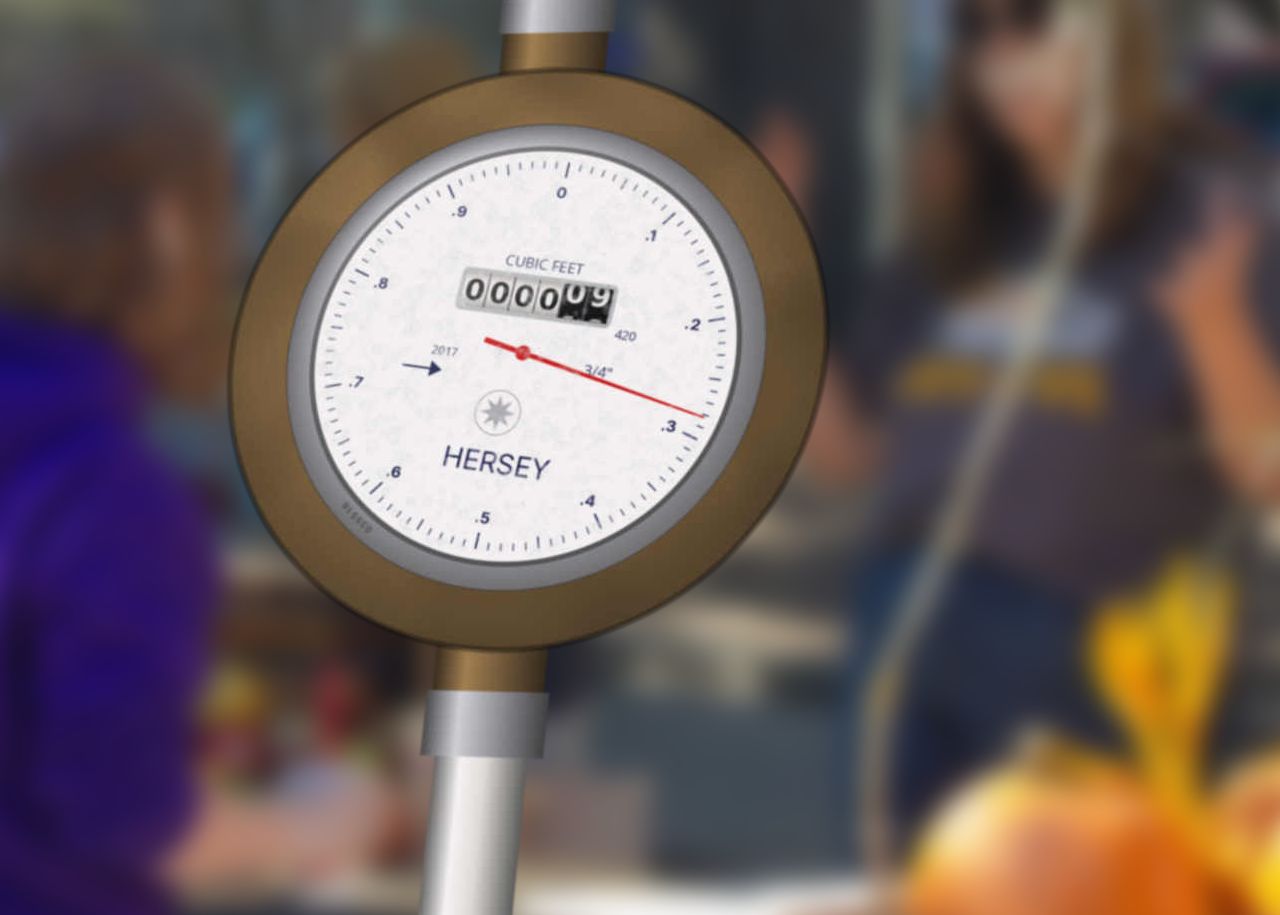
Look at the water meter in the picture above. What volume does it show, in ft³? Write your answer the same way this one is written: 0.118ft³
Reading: 9.28ft³
